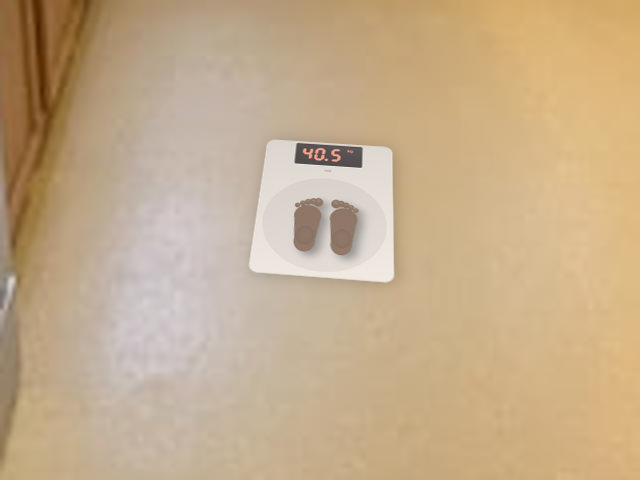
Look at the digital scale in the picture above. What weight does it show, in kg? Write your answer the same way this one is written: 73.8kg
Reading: 40.5kg
